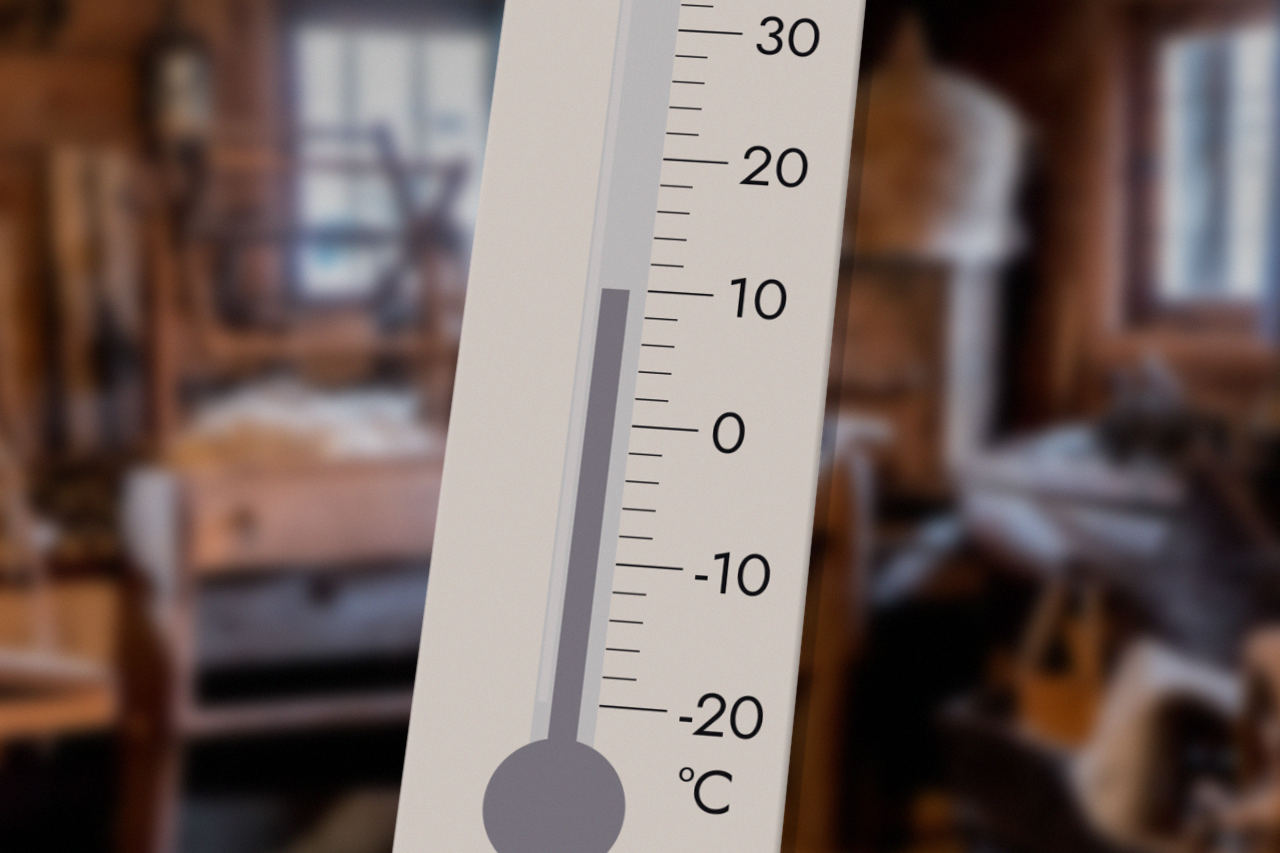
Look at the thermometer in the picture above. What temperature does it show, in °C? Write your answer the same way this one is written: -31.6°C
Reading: 10°C
